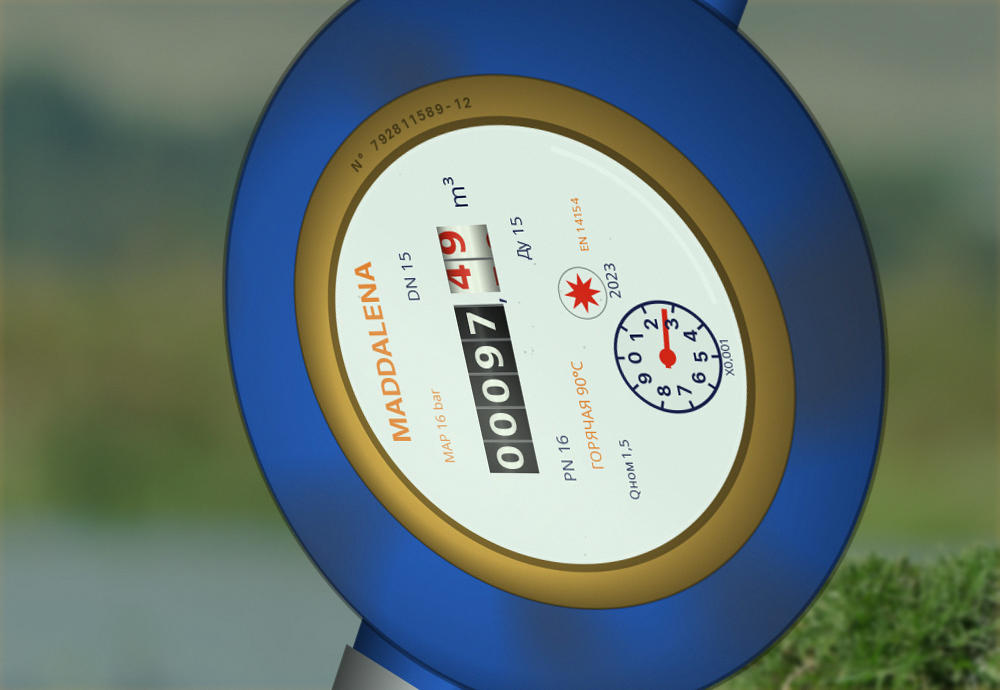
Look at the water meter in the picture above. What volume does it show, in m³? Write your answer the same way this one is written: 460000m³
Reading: 97.492m³
